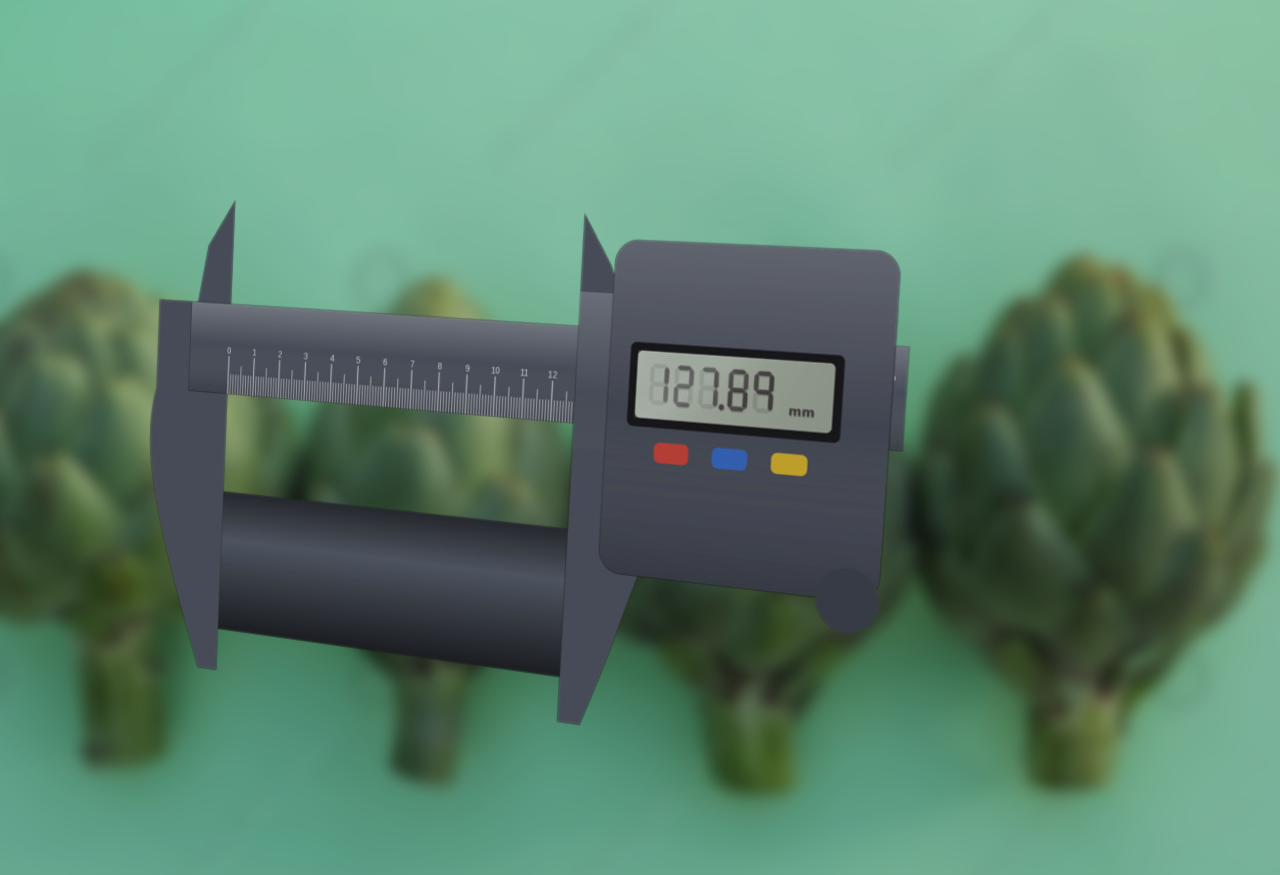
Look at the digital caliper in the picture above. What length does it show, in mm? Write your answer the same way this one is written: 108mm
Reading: 127.89mm
